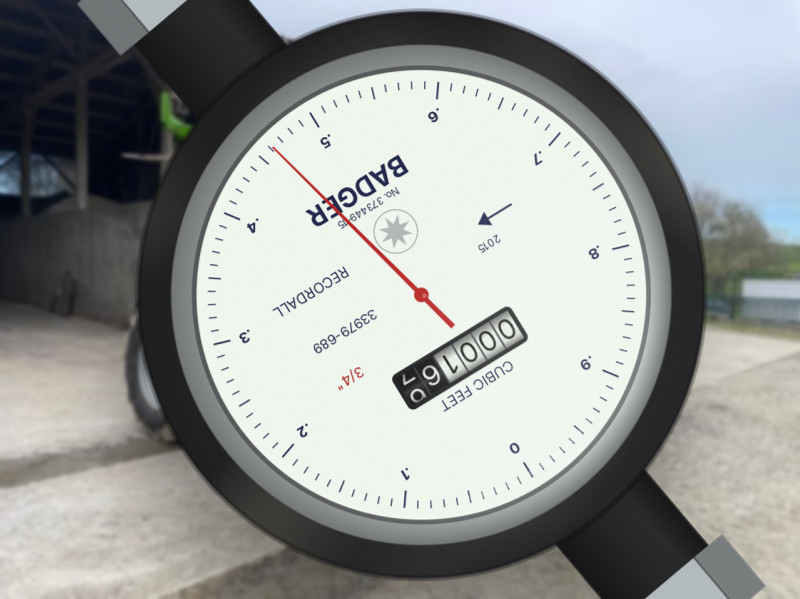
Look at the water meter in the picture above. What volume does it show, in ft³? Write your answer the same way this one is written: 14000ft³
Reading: 166.46ft³
